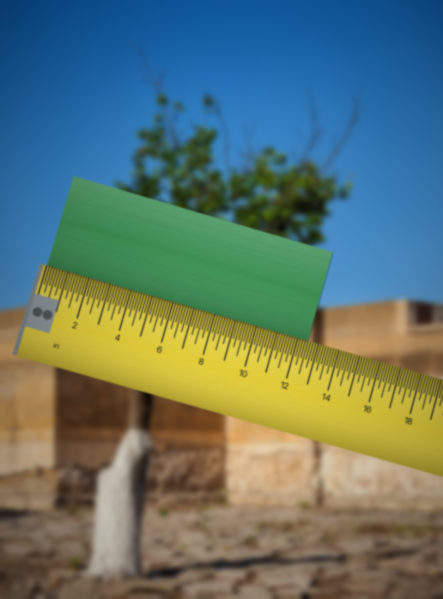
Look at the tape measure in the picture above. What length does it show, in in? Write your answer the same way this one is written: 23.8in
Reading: 12.5in
